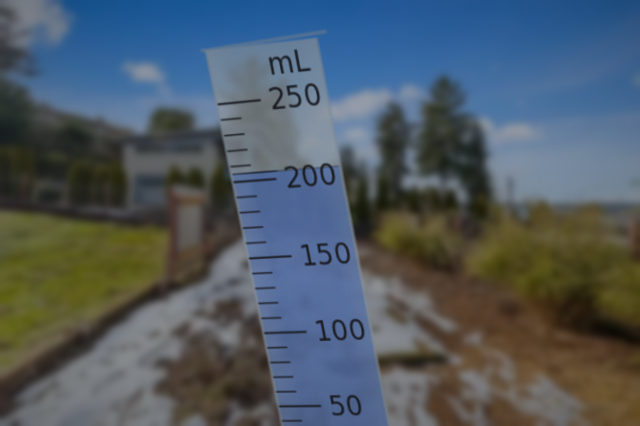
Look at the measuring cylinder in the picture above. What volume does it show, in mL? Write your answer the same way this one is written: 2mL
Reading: 205mL
